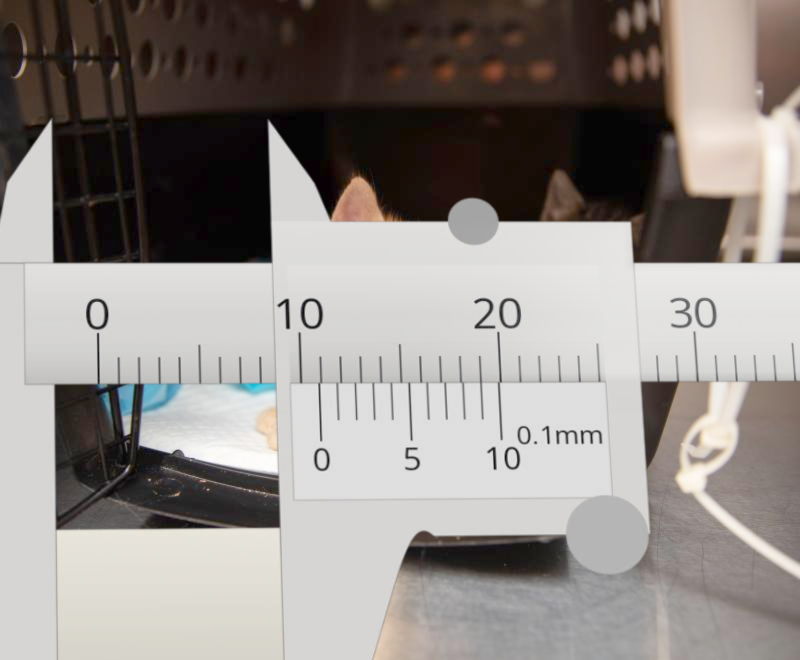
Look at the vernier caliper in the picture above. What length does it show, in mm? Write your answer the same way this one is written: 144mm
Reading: 10.9mm
